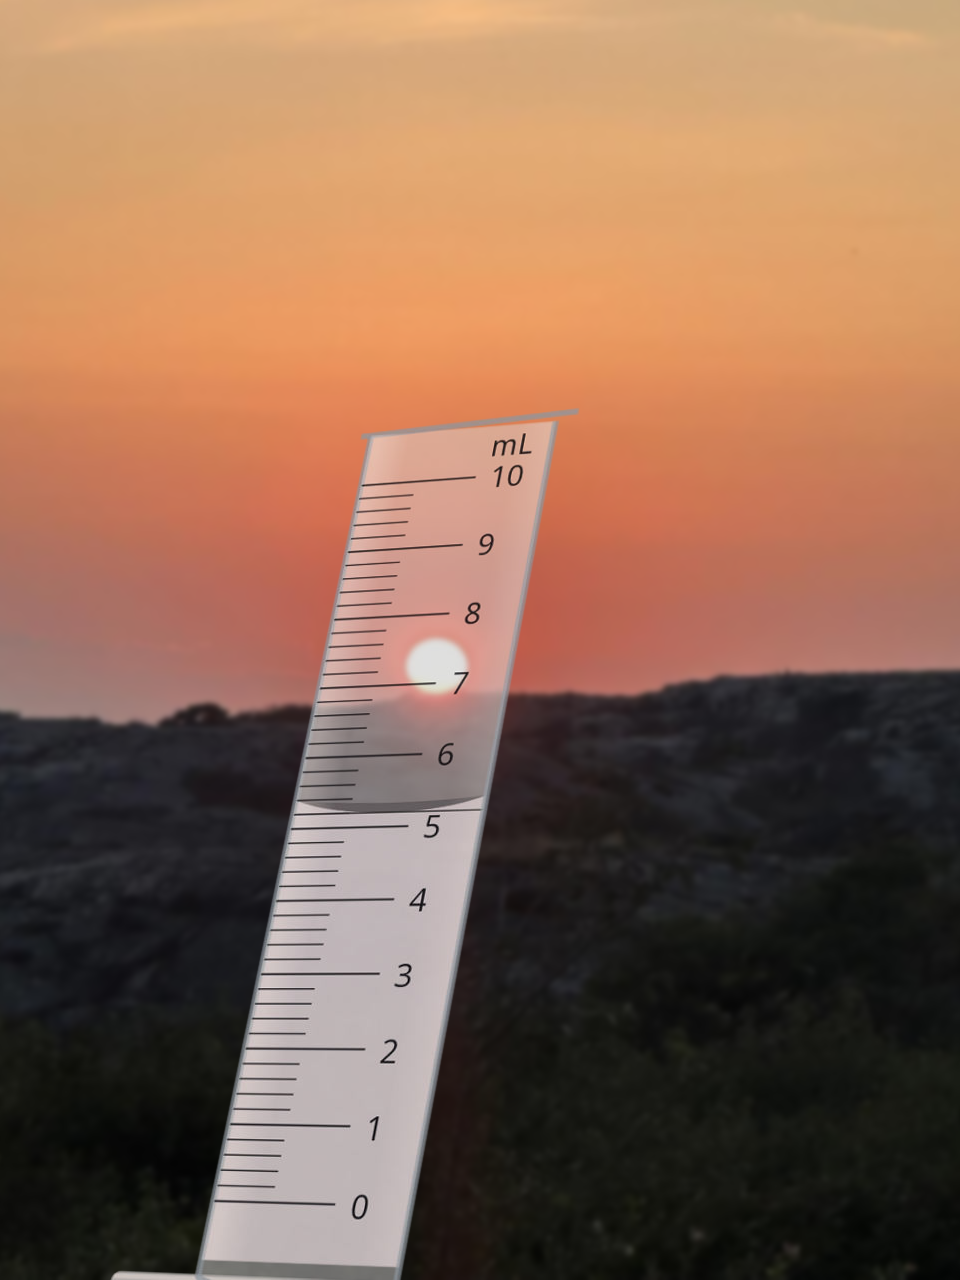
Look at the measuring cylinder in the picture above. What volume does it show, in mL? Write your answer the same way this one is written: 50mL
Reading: 5.2mL
